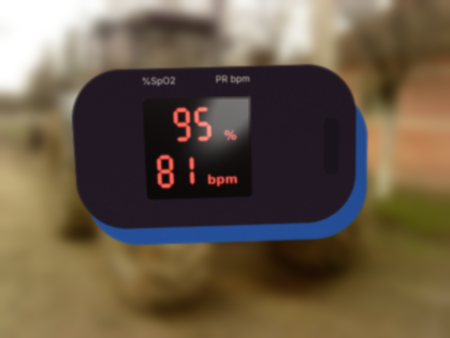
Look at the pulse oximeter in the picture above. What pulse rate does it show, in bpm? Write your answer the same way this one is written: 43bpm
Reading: 81bpm
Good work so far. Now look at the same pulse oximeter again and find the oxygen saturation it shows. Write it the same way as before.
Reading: 95%
